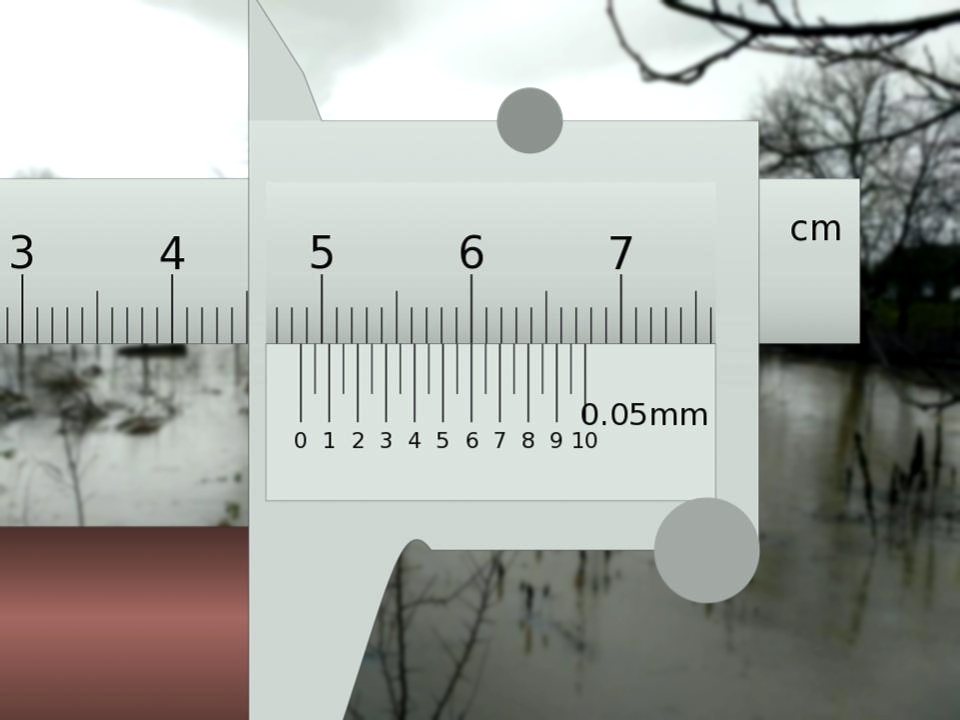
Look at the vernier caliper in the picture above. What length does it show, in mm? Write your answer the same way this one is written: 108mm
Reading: 48.6mm
